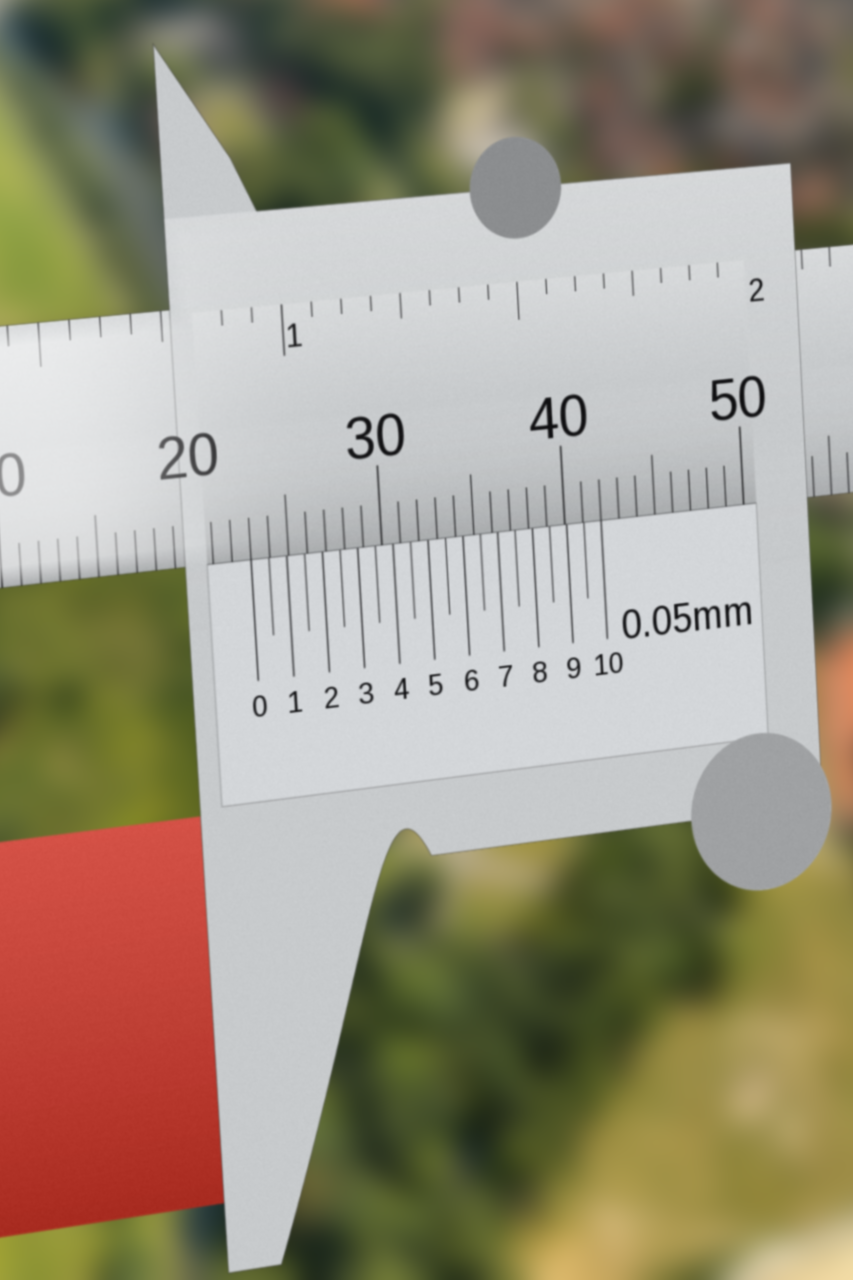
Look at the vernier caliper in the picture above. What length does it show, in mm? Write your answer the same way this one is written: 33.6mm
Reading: 23.0mm
